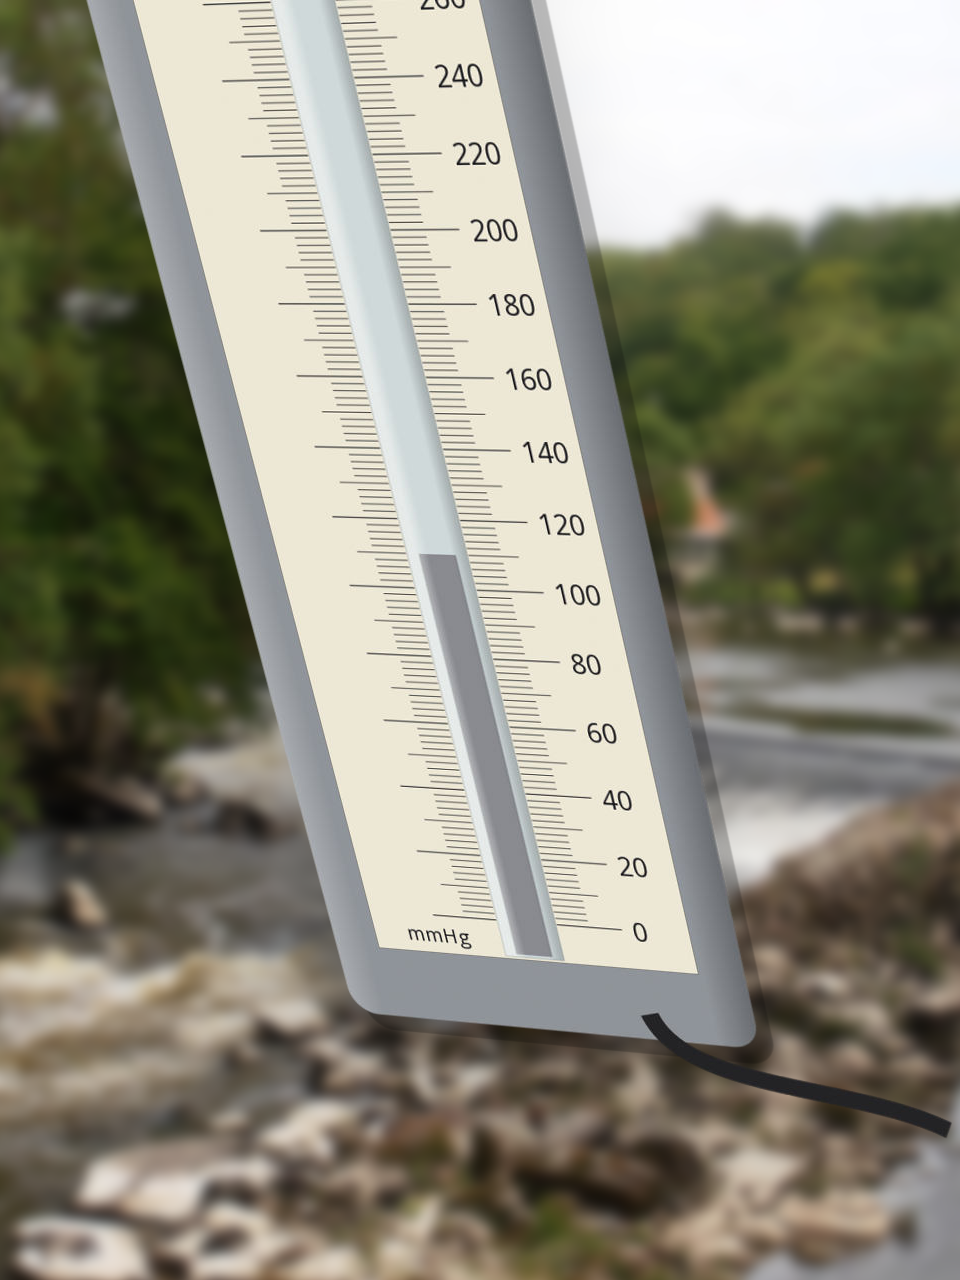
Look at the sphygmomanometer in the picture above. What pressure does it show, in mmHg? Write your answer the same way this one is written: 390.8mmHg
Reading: 110mmHg
